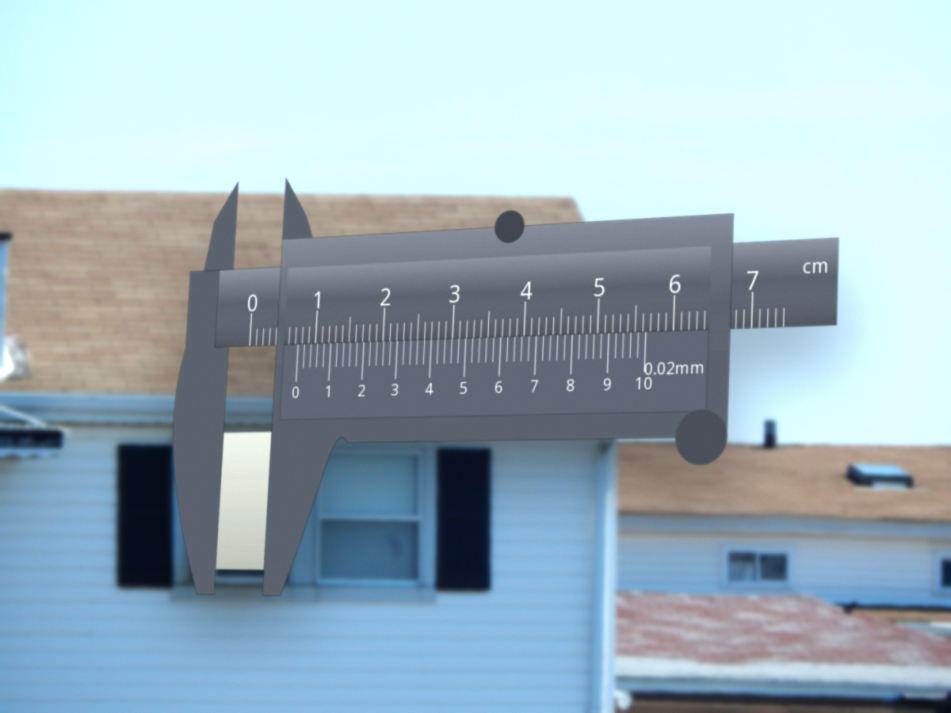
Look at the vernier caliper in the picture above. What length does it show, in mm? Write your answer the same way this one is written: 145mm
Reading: 7.4mm
